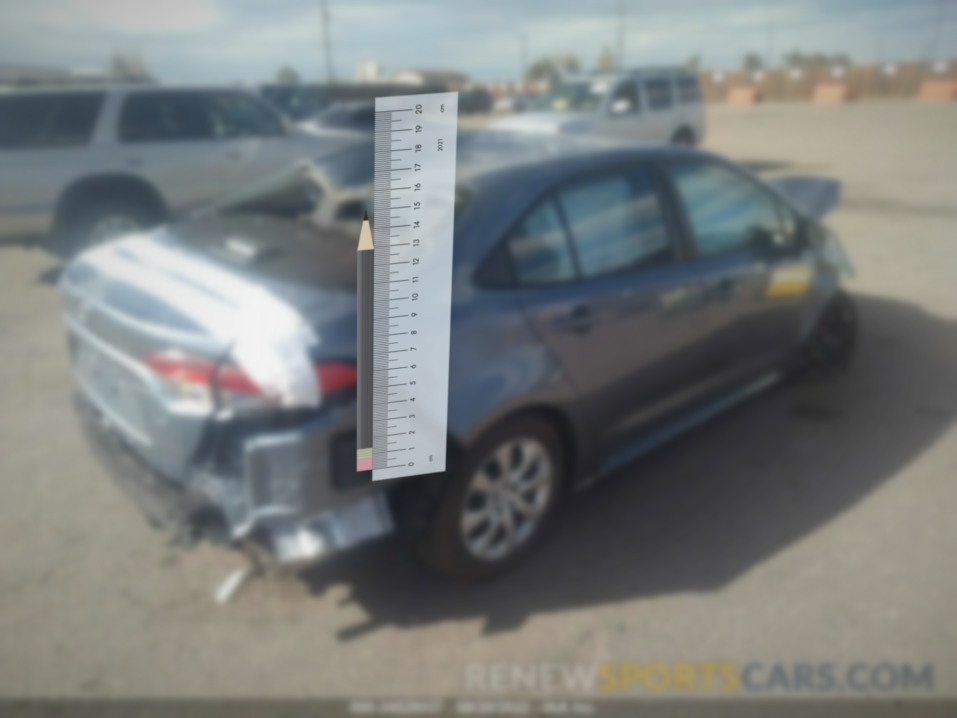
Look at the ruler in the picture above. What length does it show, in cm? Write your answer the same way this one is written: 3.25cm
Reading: 15cm
